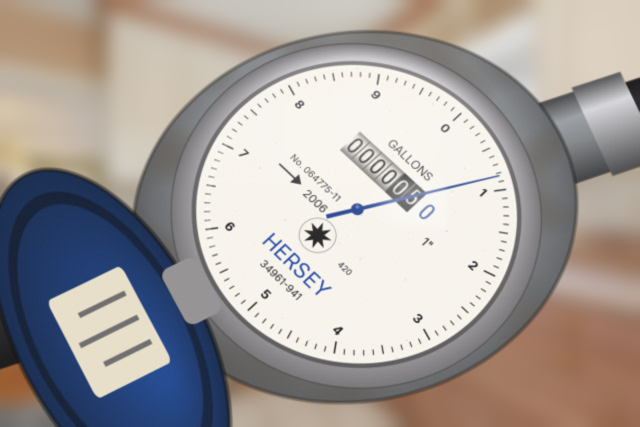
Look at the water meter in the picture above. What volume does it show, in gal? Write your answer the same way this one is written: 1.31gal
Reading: 50.8gal
